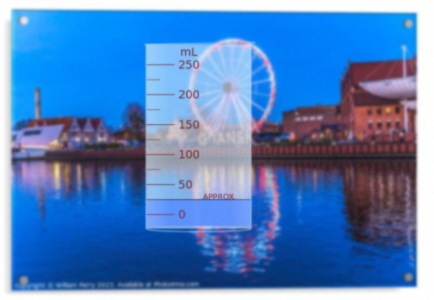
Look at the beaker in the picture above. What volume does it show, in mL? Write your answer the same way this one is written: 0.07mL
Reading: 25mL
